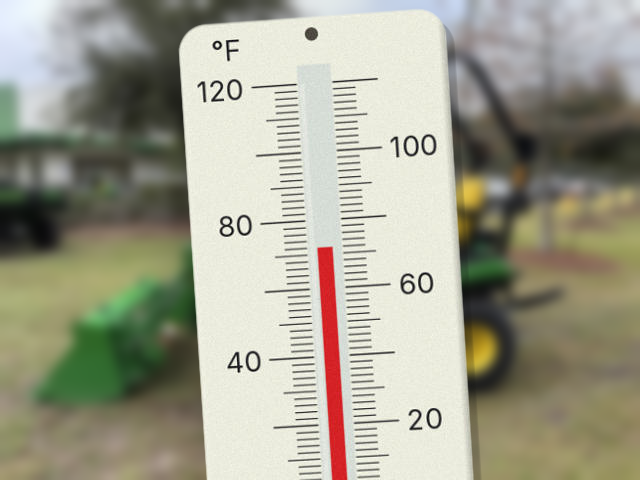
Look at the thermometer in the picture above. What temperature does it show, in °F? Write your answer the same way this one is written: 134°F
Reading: 72°F
